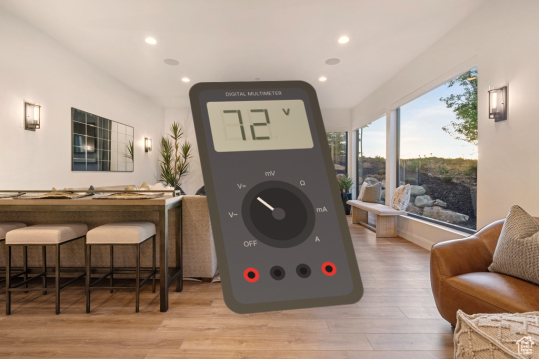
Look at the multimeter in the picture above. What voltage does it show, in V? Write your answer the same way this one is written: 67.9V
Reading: 72V
